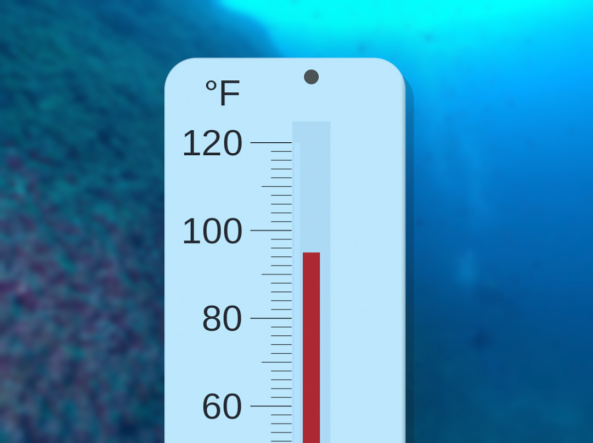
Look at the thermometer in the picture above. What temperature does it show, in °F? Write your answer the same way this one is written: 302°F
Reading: 95°F
